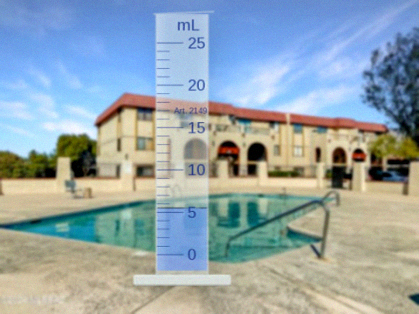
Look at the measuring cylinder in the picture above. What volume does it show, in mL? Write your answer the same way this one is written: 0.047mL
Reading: 5.5mL
